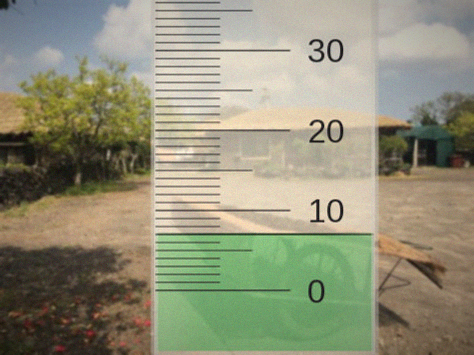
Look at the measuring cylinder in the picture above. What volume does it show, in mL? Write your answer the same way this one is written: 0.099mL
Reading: 7mL
